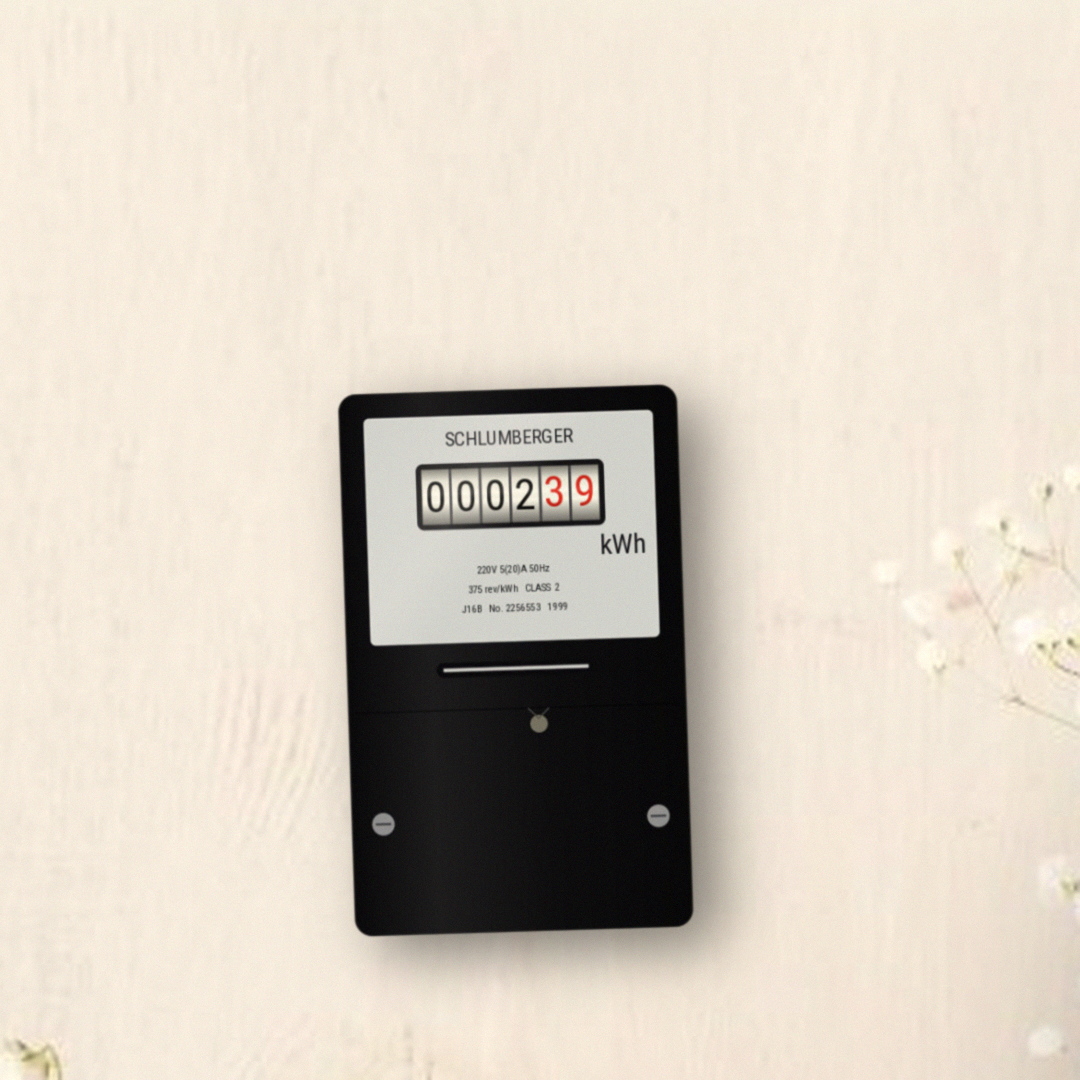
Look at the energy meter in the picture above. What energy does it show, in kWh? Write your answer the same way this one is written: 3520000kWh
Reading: 2.39kWh
